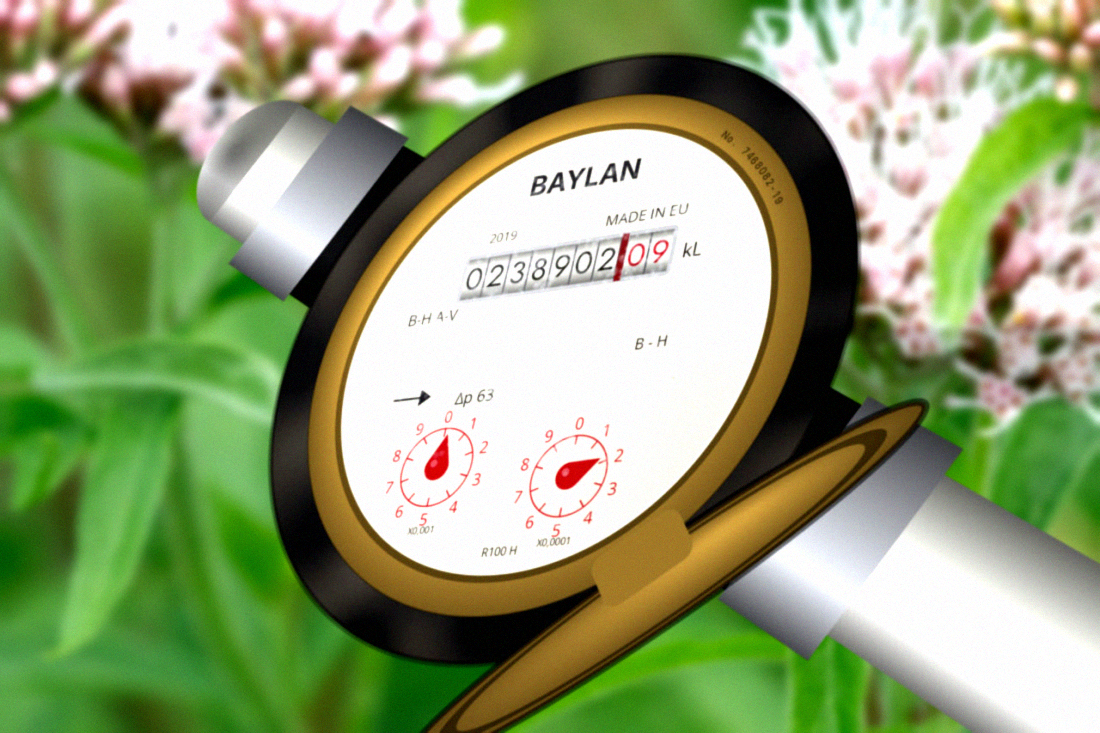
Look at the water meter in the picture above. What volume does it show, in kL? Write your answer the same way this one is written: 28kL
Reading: 238902.0901kL
